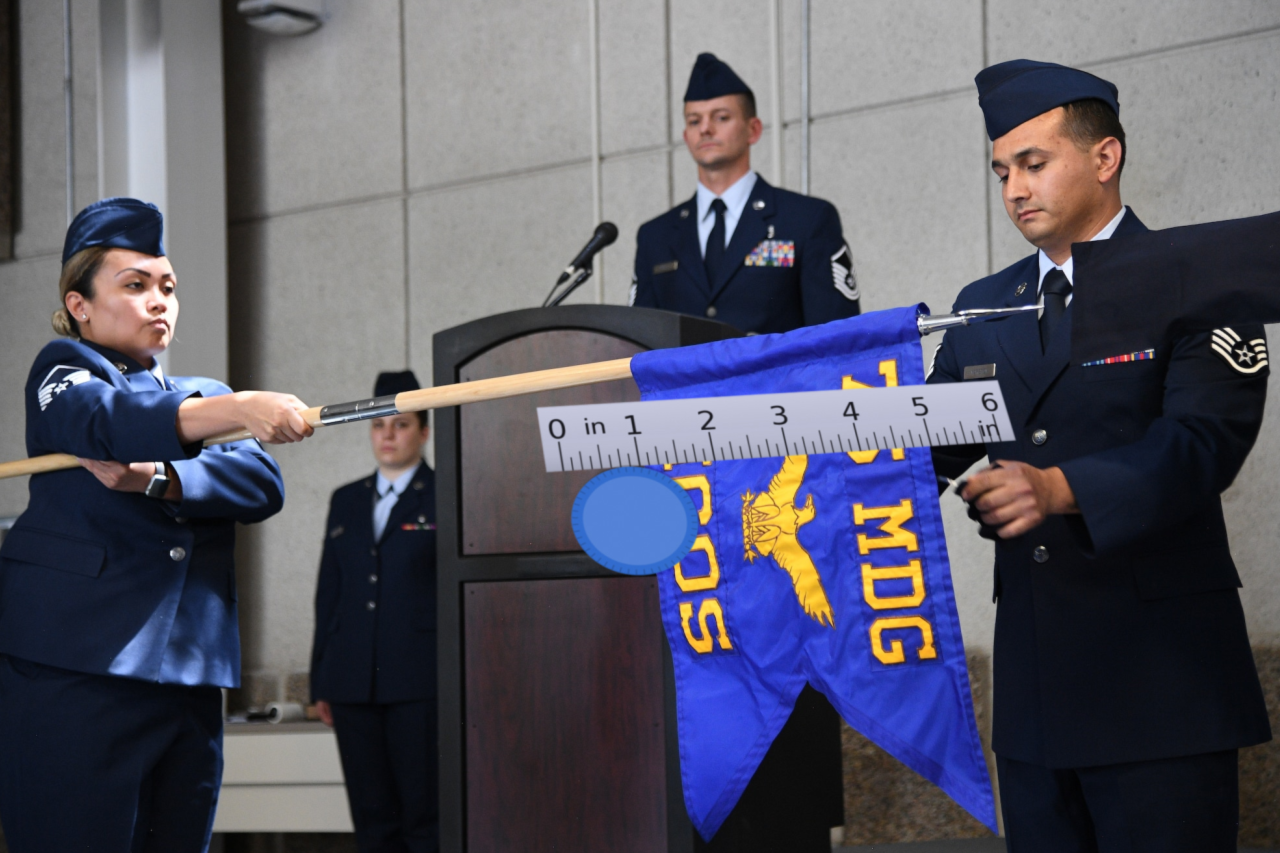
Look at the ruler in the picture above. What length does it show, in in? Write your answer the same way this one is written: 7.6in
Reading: 1.625in
